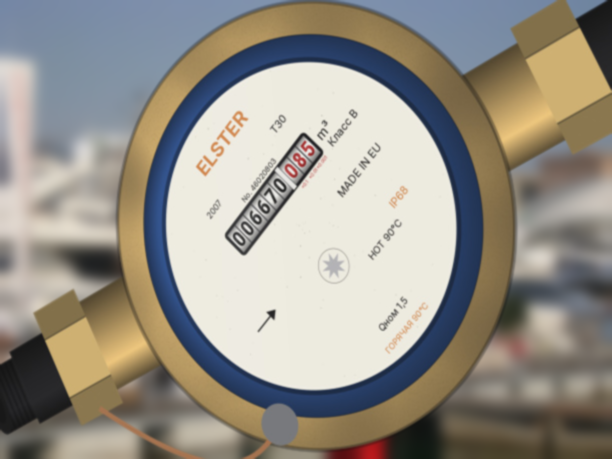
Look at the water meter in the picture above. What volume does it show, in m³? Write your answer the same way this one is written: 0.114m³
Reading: 6670.085m³
